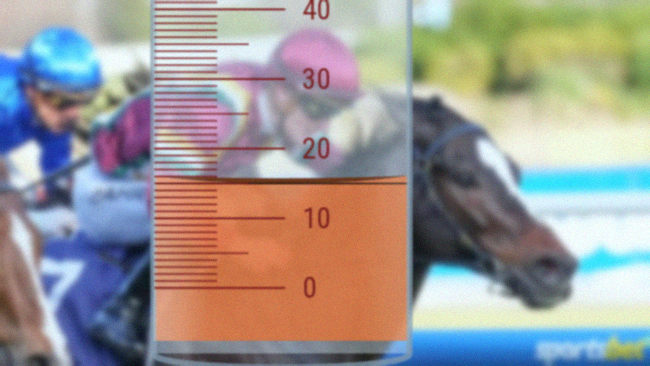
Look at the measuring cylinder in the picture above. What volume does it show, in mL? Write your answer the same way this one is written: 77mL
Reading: 15mL
